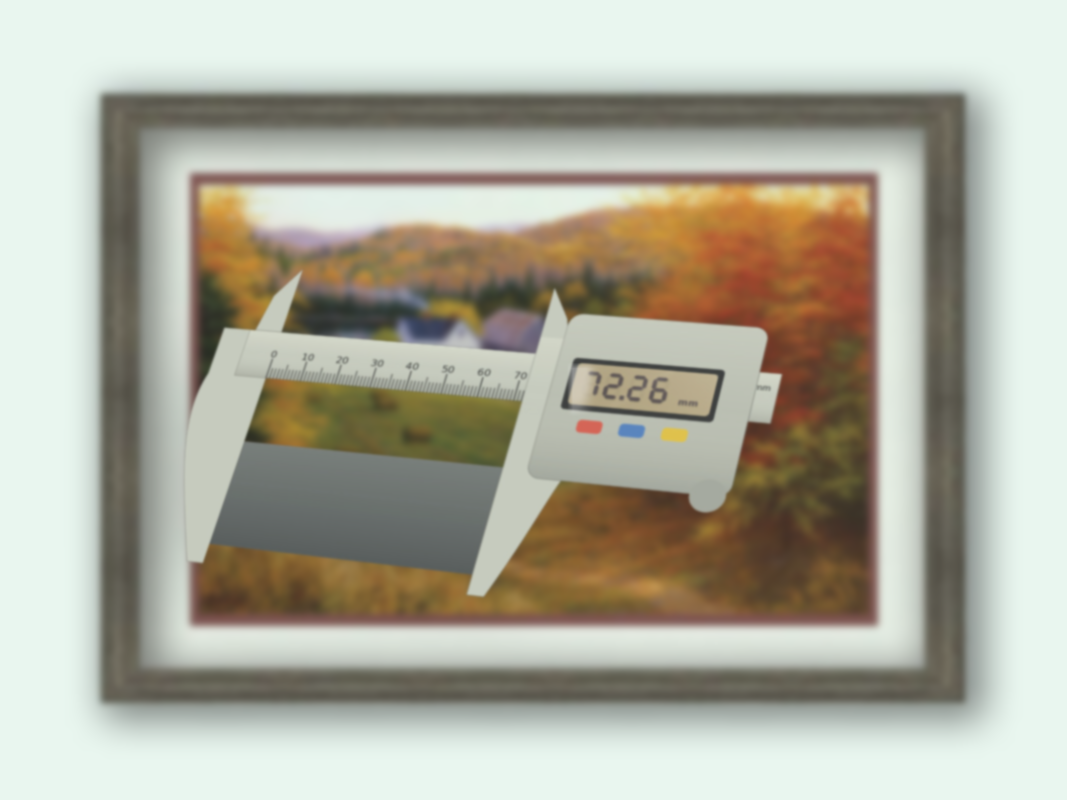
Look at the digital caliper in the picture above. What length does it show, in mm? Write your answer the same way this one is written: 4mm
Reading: 72.26mm
